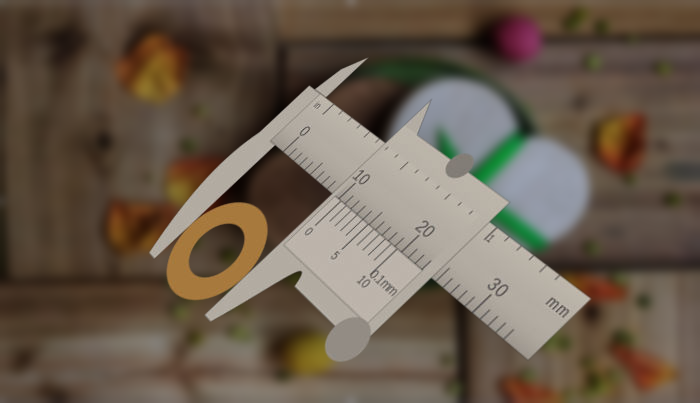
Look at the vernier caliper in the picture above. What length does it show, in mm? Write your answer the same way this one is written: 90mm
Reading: 10.4mm
